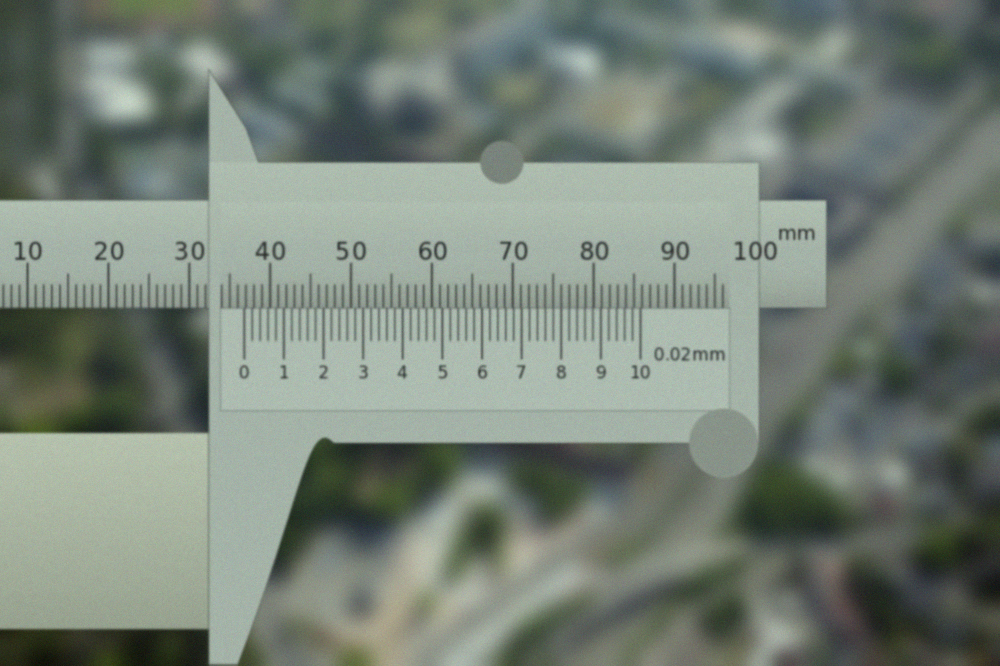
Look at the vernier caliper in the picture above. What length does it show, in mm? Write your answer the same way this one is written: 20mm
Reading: 36.8mm
